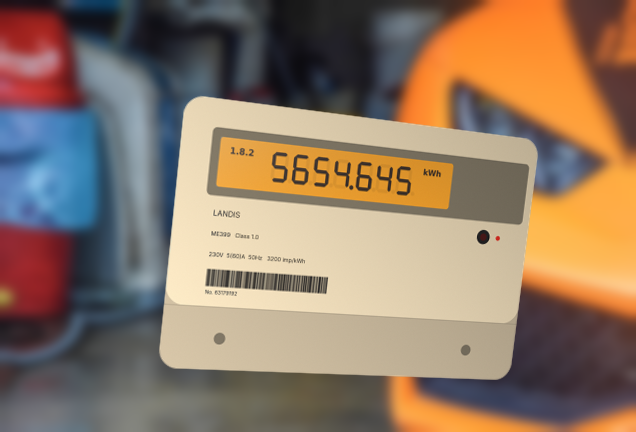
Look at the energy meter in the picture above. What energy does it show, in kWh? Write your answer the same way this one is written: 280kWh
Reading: 5654.645kWh
